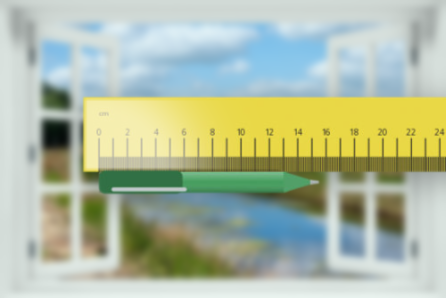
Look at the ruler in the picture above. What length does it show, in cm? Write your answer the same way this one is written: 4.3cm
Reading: 15.5cm
